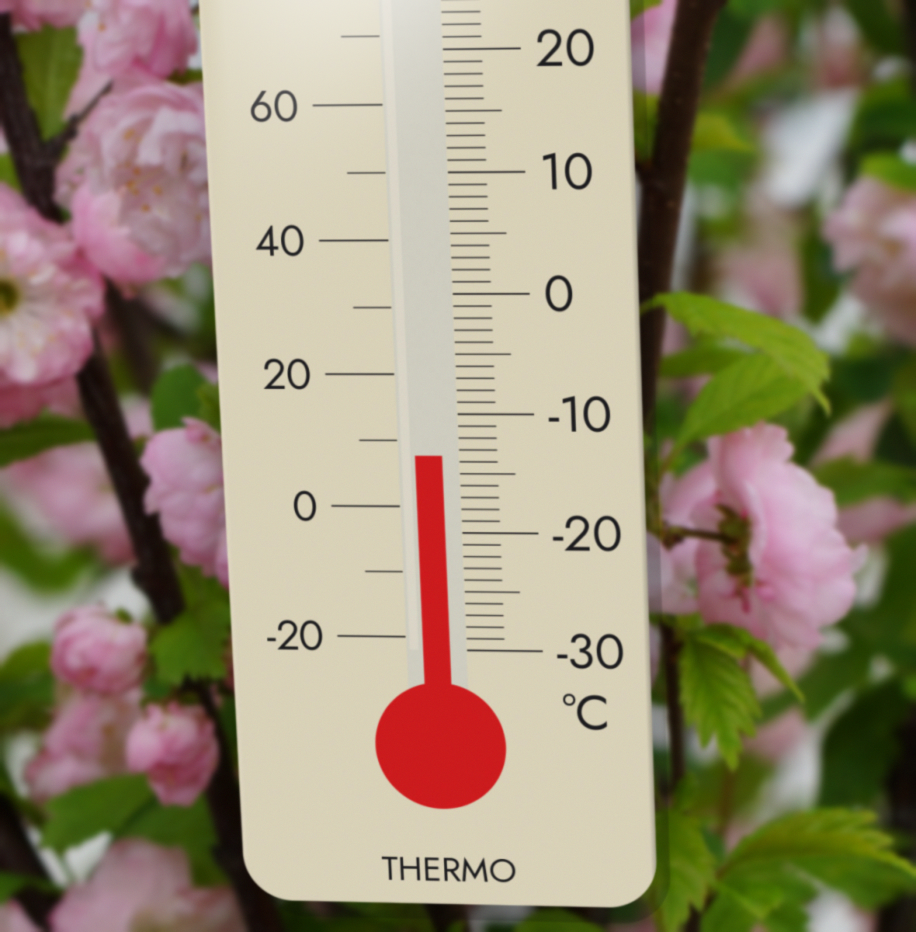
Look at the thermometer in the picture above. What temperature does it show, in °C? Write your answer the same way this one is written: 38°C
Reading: -13.5°C
